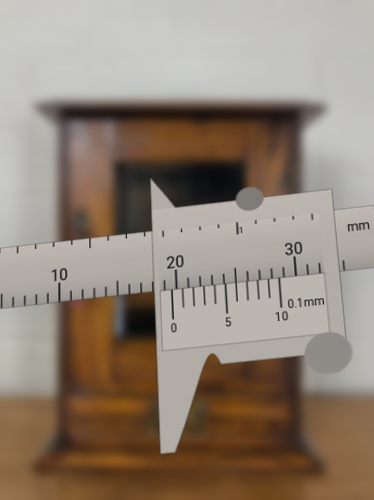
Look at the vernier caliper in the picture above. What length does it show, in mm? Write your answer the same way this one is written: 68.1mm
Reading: 19.6mm
